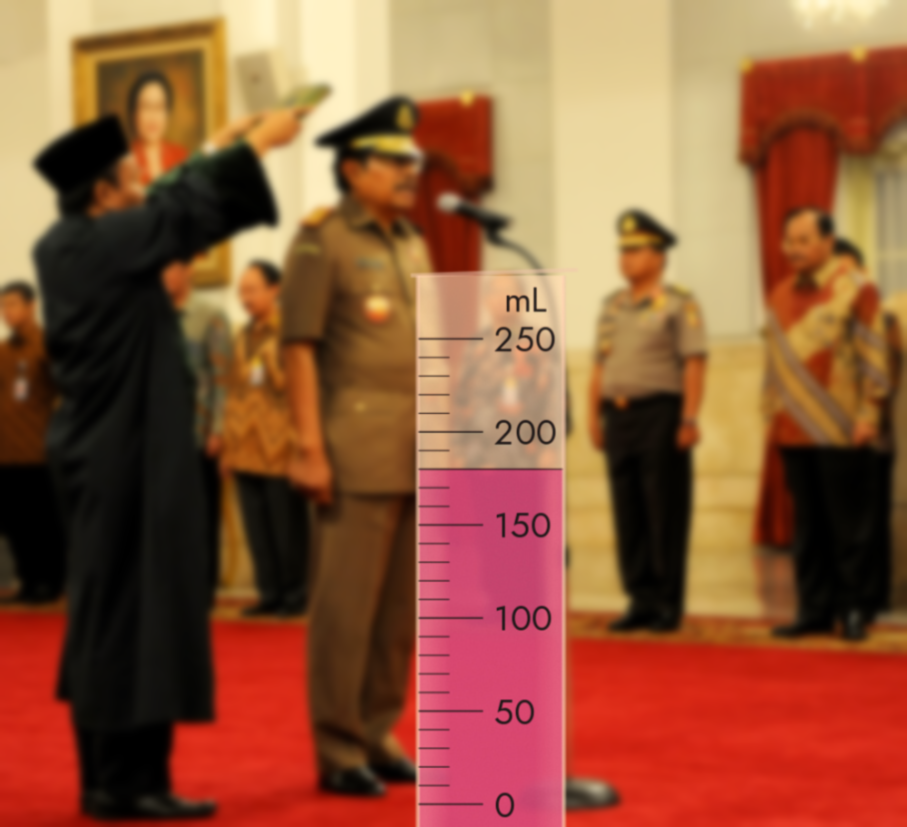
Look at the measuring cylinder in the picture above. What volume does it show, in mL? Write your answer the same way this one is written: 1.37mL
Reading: 180mL
